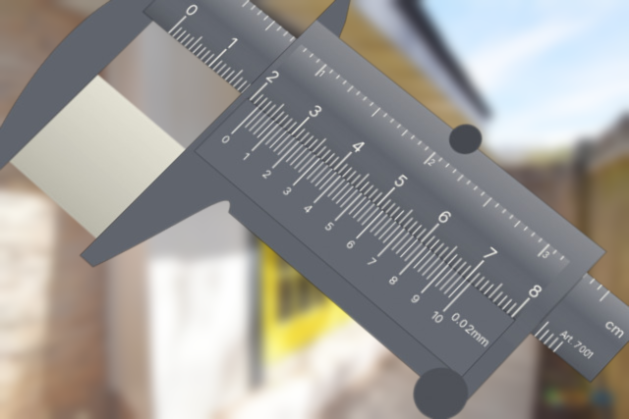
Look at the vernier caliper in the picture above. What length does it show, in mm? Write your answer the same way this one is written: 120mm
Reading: 22.0mm
